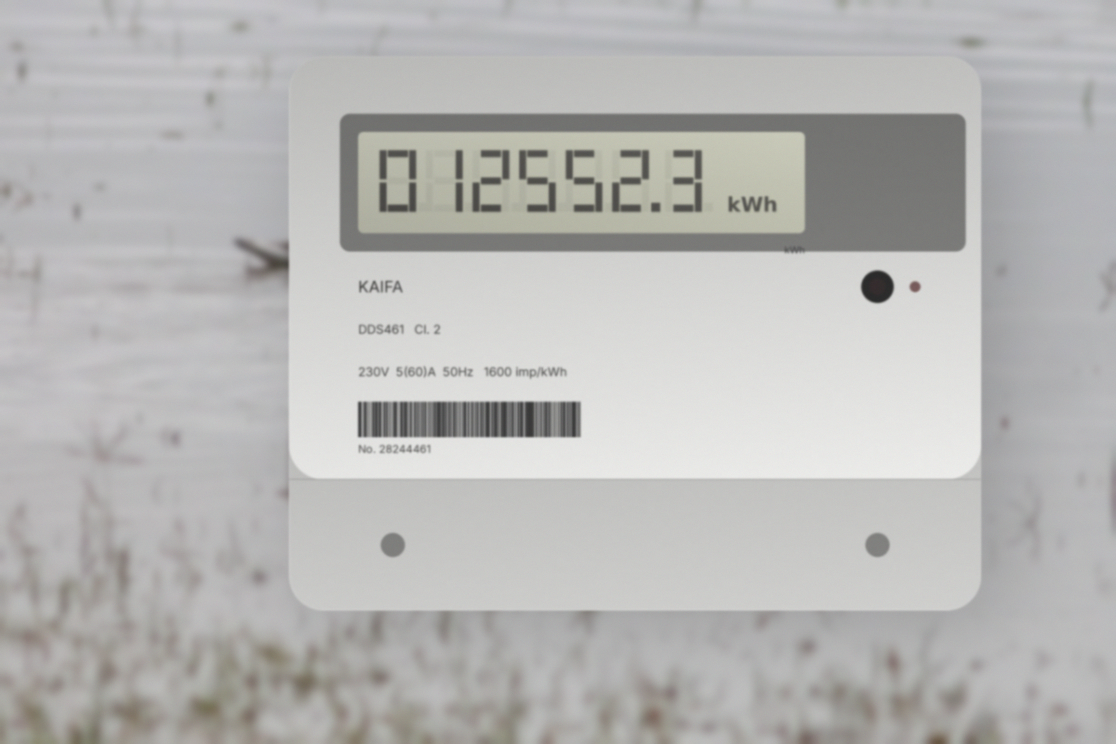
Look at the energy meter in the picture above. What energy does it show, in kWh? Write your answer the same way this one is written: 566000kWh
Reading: 12552.3kWh
